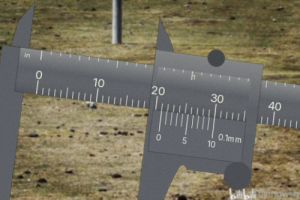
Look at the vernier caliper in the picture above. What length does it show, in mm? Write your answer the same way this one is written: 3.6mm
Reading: 21.0mm
